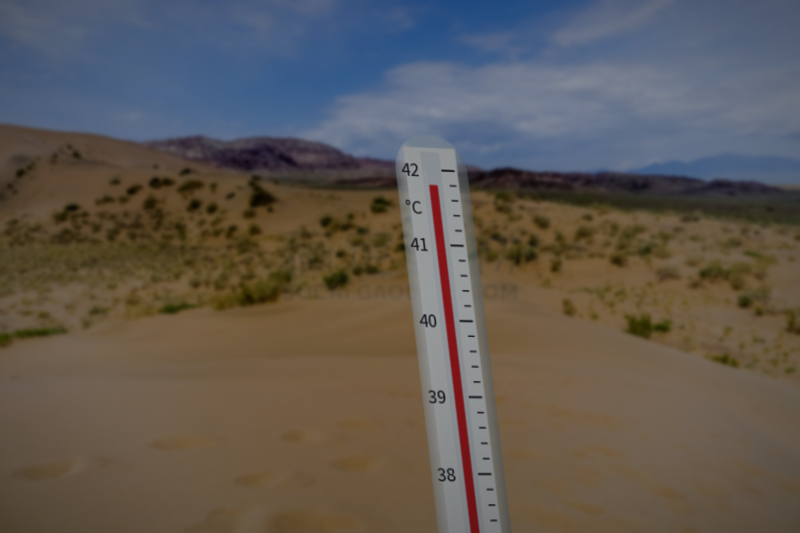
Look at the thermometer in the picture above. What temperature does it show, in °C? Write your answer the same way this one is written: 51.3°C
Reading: 41.8°C
